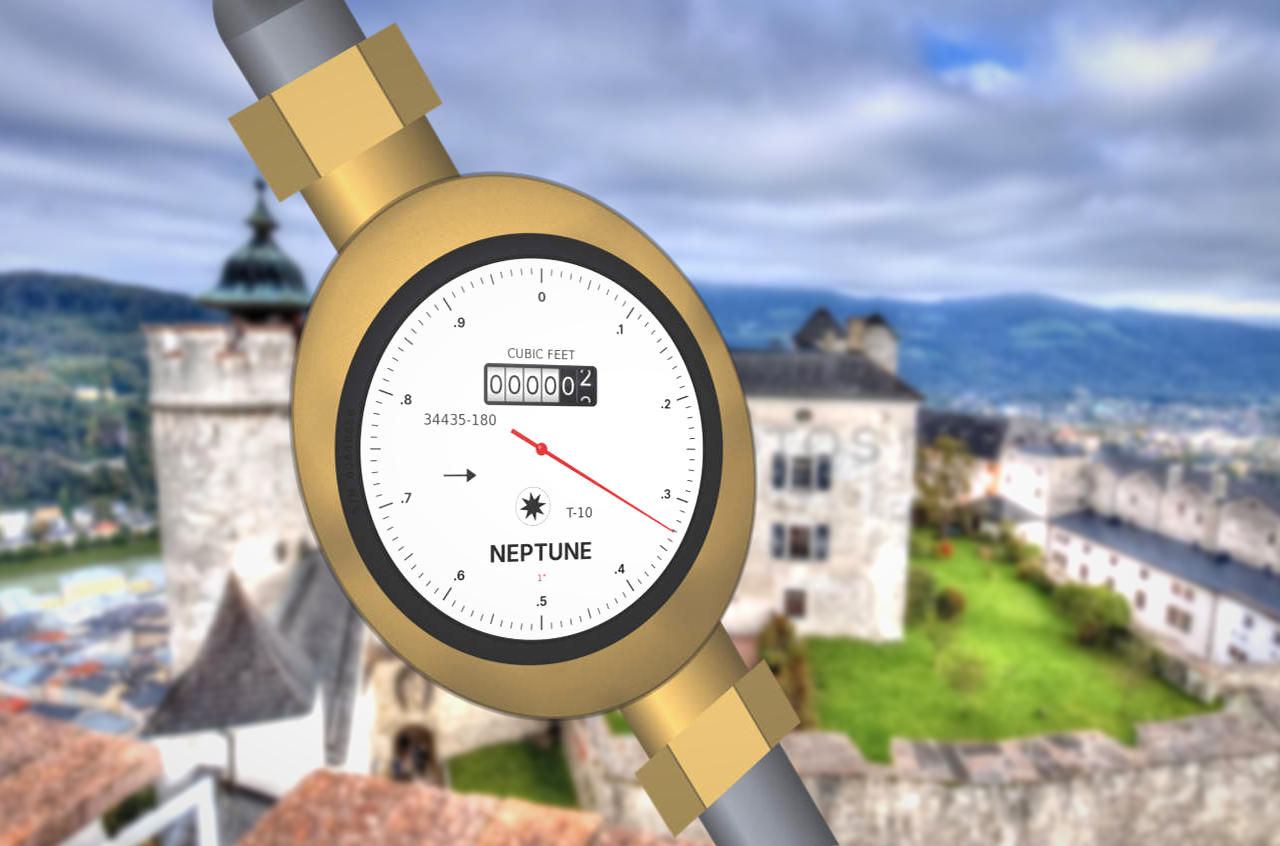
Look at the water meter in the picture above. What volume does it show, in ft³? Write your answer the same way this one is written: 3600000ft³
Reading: 2.33ft³
